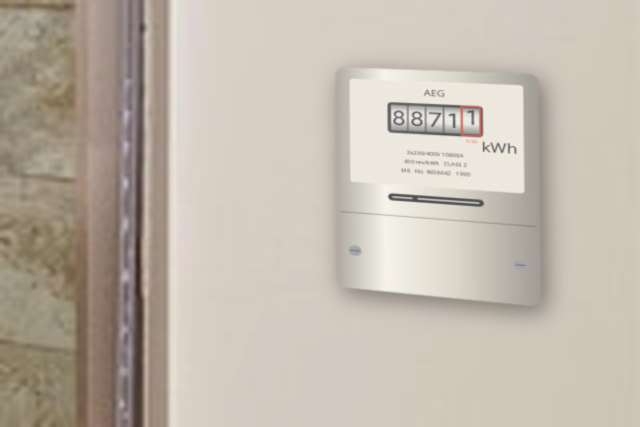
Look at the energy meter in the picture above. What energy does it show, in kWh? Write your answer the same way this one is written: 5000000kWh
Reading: 8871.1kWh
